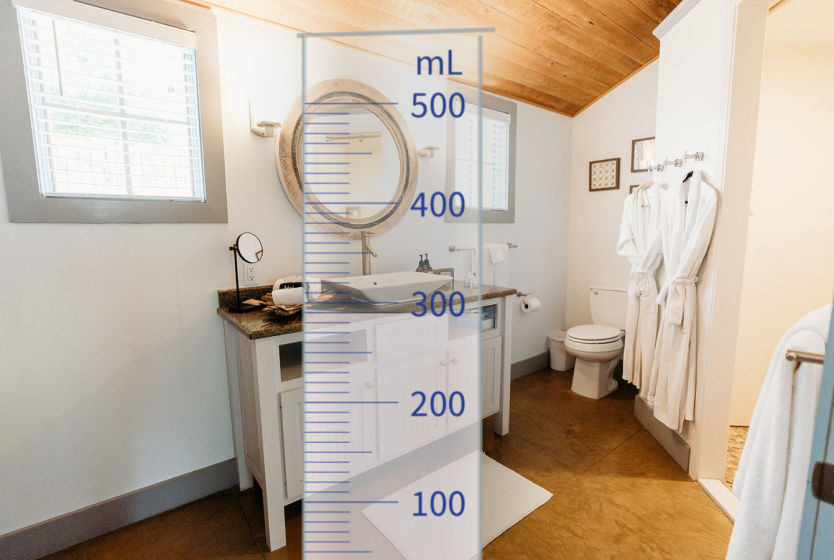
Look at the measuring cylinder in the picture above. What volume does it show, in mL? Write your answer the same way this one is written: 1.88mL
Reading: 290mL
